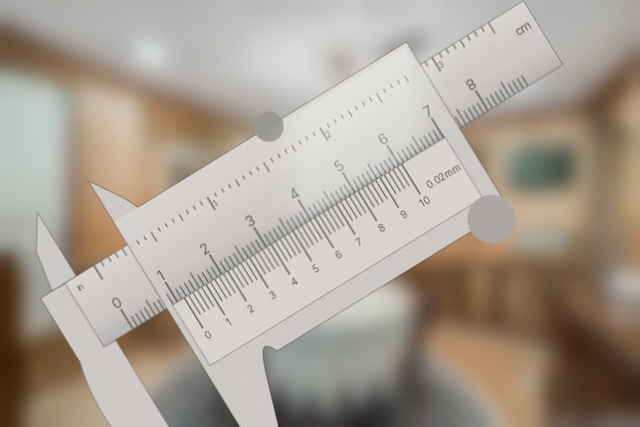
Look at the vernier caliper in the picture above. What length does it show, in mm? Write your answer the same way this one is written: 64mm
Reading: 11.5mm
